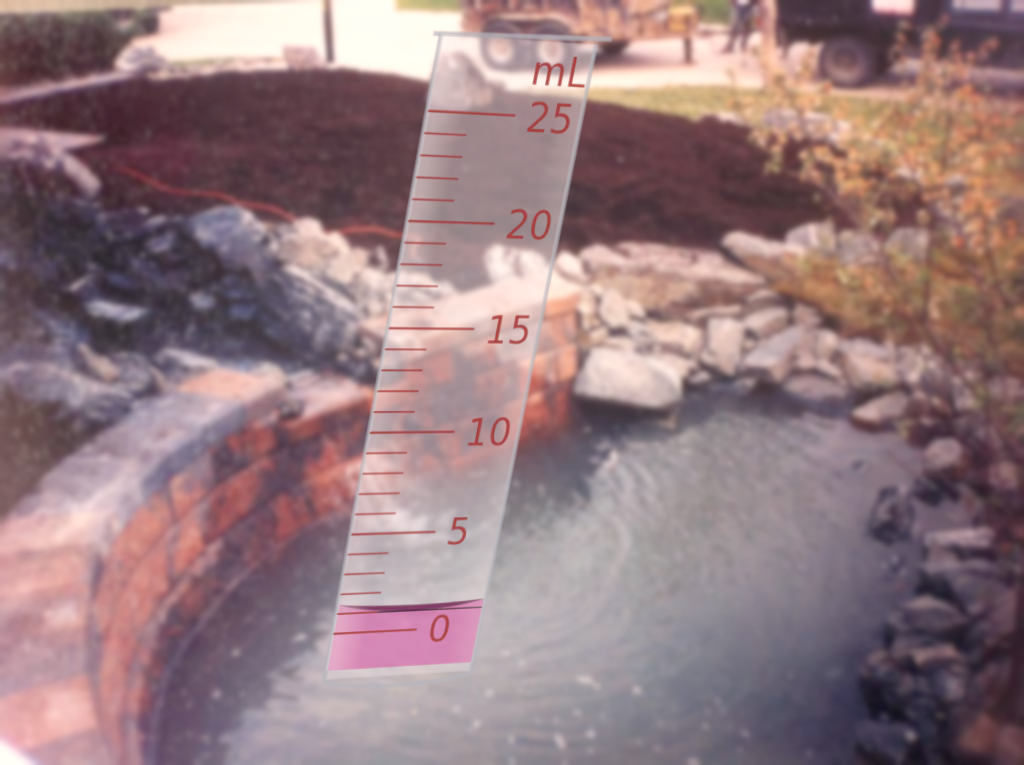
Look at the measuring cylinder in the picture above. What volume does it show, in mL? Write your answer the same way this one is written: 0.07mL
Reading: 1mL
